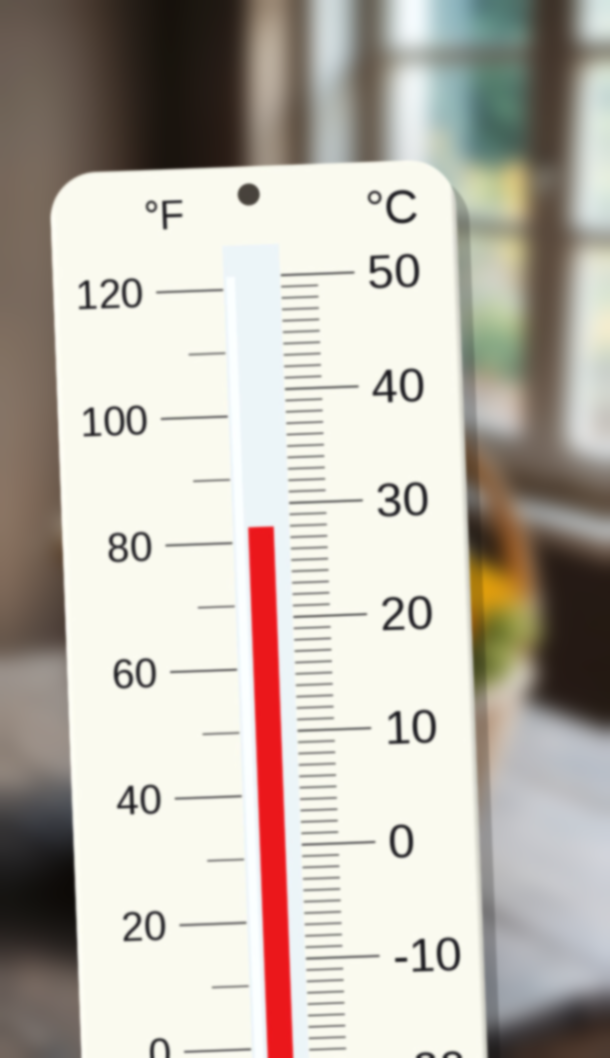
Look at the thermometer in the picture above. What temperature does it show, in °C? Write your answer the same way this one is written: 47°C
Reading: 28°C
